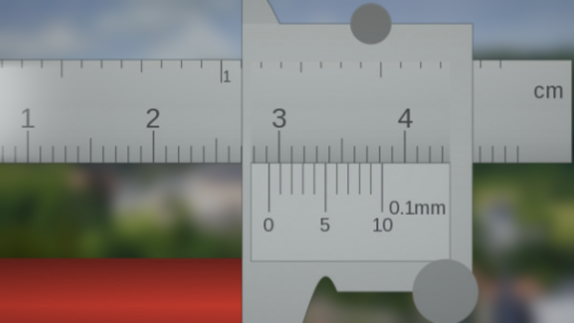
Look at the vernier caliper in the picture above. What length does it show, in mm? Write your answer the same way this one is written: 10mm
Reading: 29.2mm
